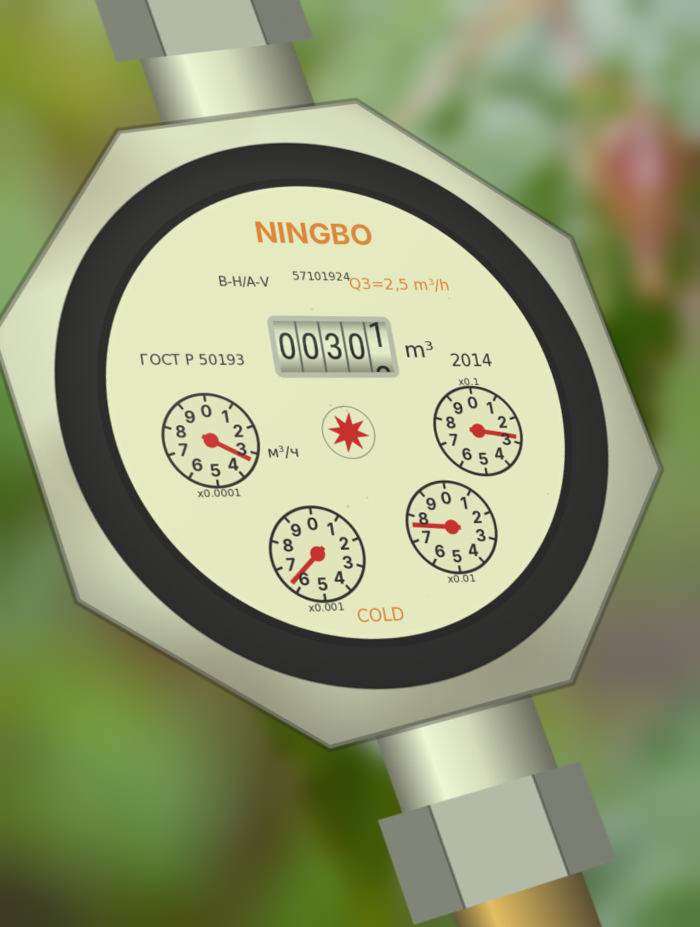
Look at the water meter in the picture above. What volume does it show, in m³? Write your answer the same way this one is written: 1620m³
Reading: 301.2763m³
